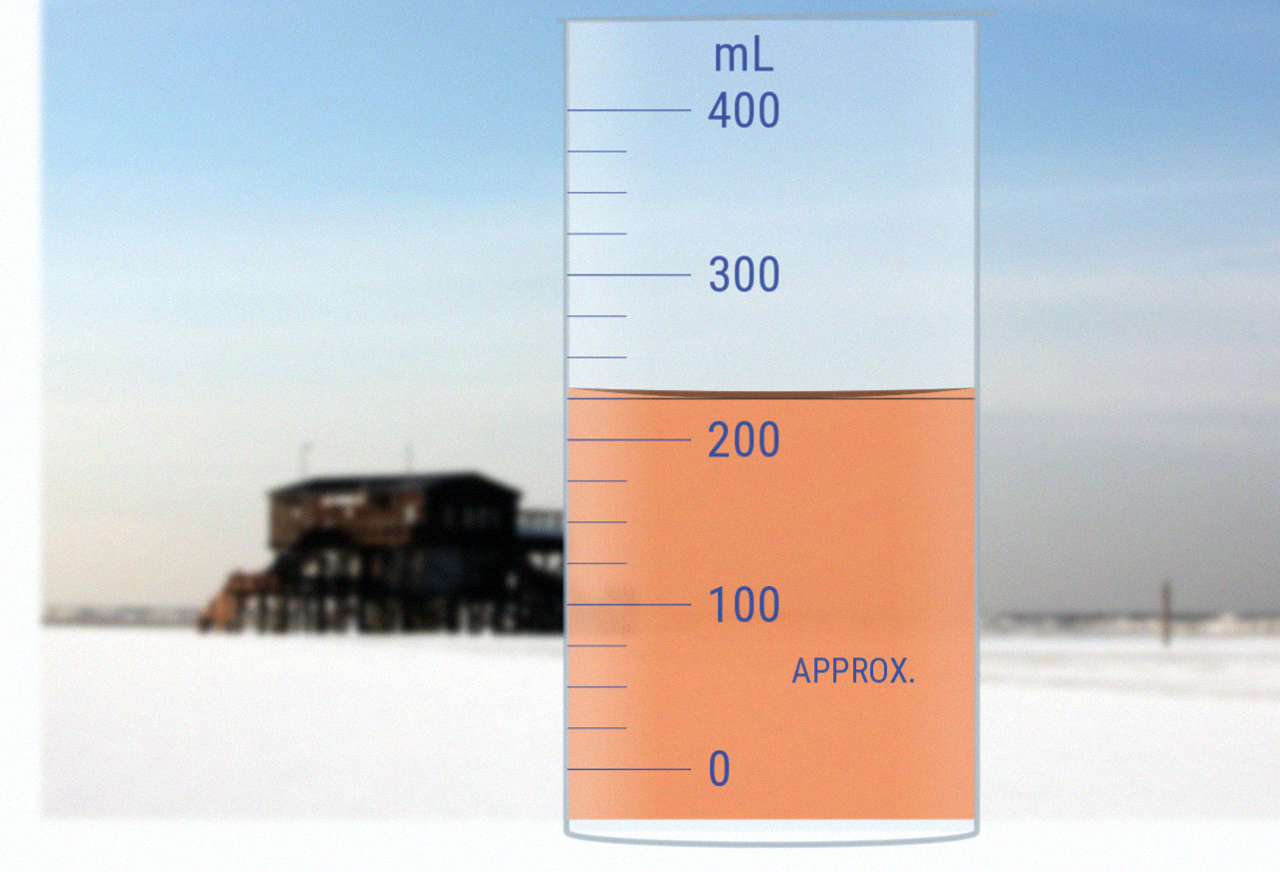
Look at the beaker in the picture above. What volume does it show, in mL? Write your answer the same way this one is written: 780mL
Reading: 225mL
